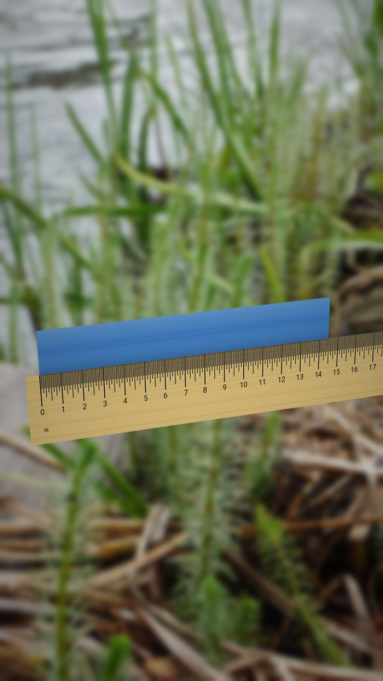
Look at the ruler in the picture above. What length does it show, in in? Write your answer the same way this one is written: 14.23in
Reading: 14.5in
